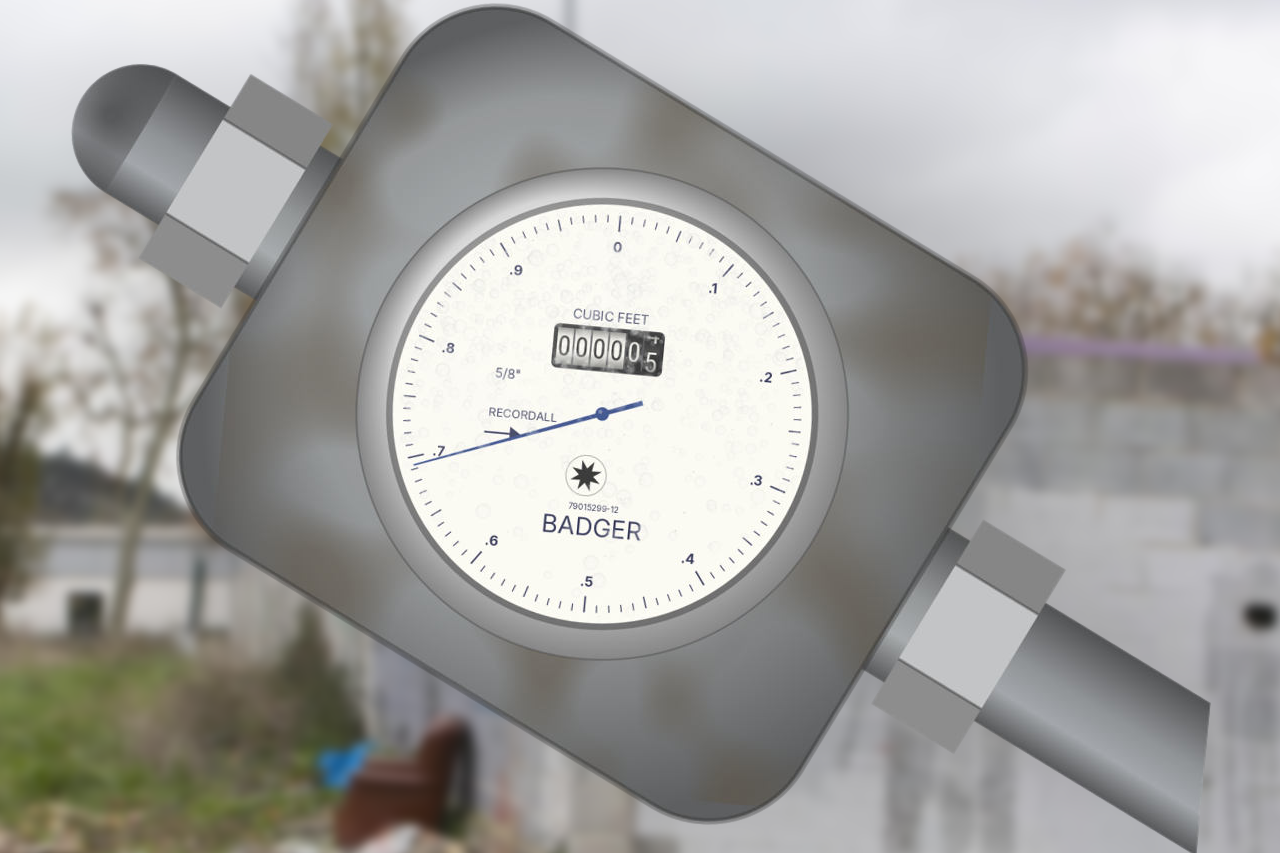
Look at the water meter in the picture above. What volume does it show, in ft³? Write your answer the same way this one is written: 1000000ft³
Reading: 4.69ft³
